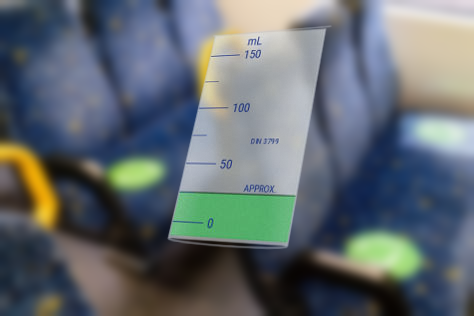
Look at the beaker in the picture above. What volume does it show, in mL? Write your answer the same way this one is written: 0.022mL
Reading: 25mL
